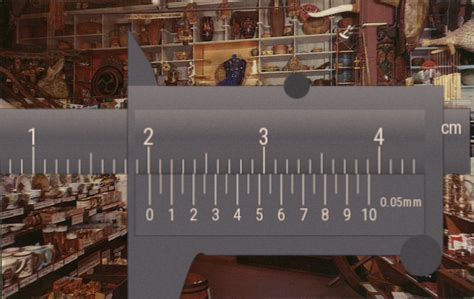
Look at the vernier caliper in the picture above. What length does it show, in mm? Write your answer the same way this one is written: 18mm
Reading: 20.1mm
